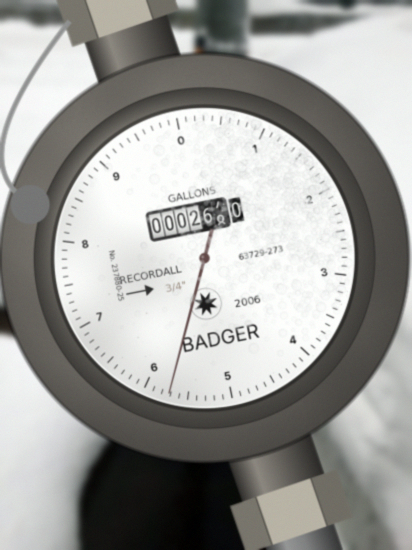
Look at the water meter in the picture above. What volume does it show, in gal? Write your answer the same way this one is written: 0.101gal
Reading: 2675.7gal
